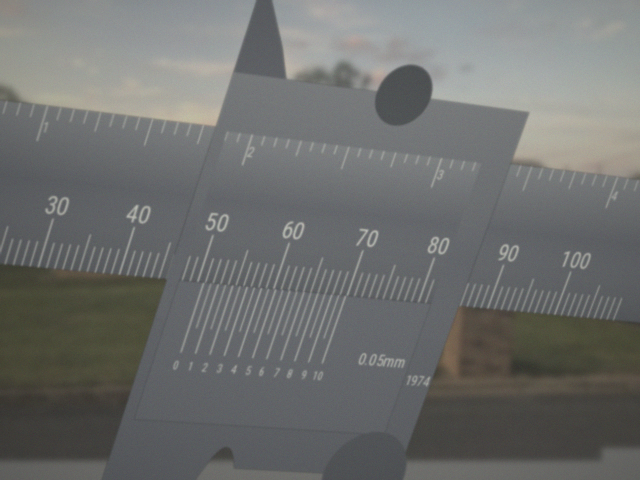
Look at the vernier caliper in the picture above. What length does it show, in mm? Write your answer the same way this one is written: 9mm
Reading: 50.8mm
